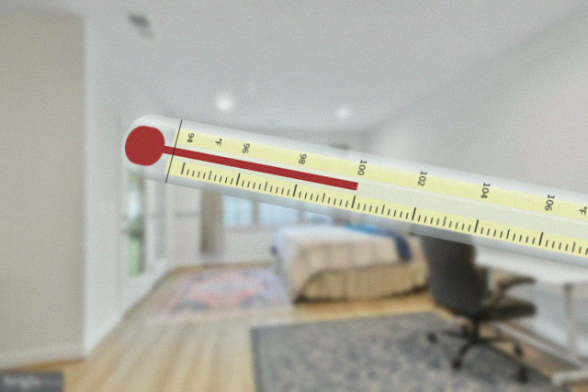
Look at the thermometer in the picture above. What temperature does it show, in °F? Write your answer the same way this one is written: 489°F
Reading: 100°F
